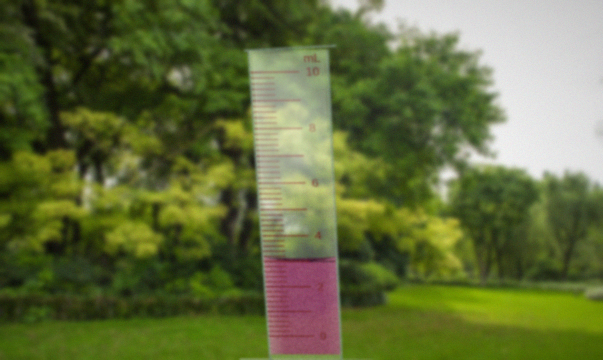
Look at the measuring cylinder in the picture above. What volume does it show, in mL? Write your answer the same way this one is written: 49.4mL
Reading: 3mL
